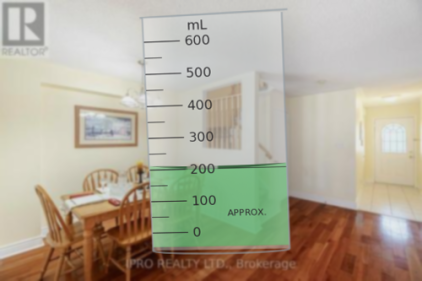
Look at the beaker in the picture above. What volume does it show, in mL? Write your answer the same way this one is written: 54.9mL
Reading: 200mL
